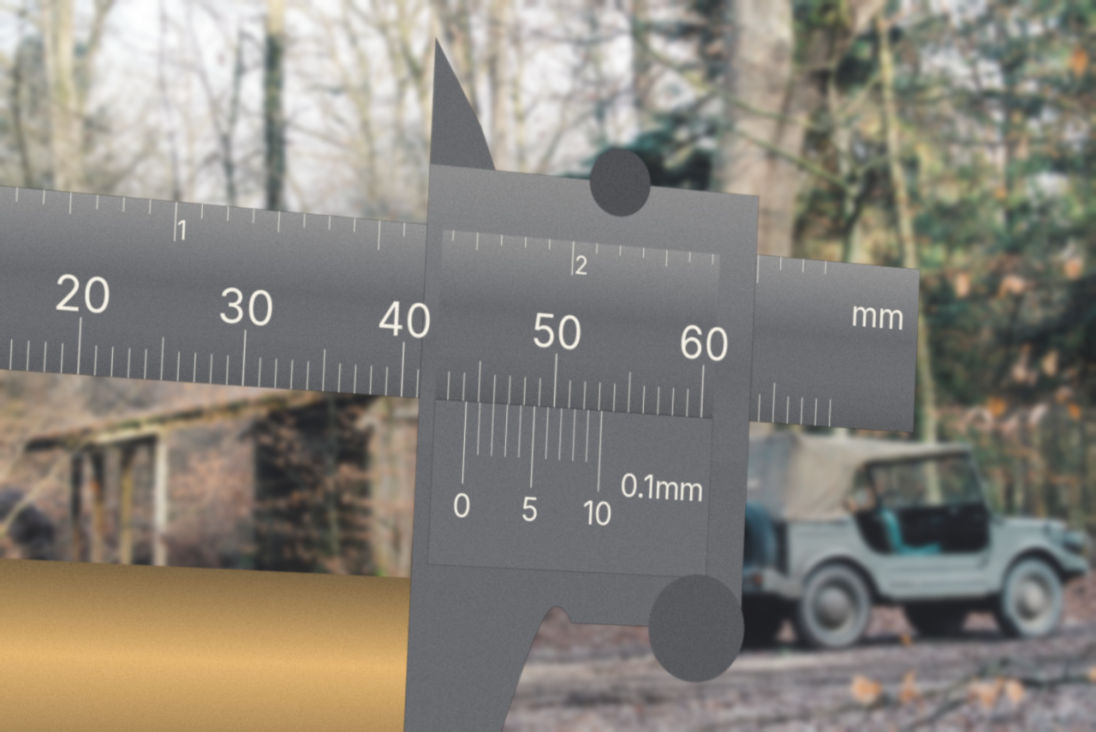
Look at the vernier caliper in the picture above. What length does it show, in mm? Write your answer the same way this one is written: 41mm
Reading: 44.2mm
